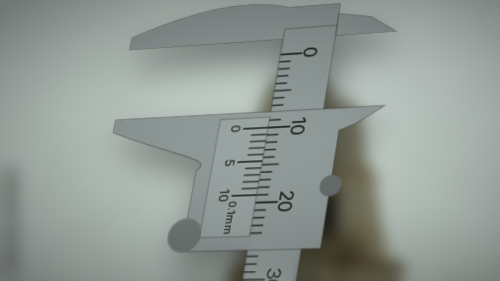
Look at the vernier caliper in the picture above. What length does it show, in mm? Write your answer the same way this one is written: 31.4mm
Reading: 10.0mm
